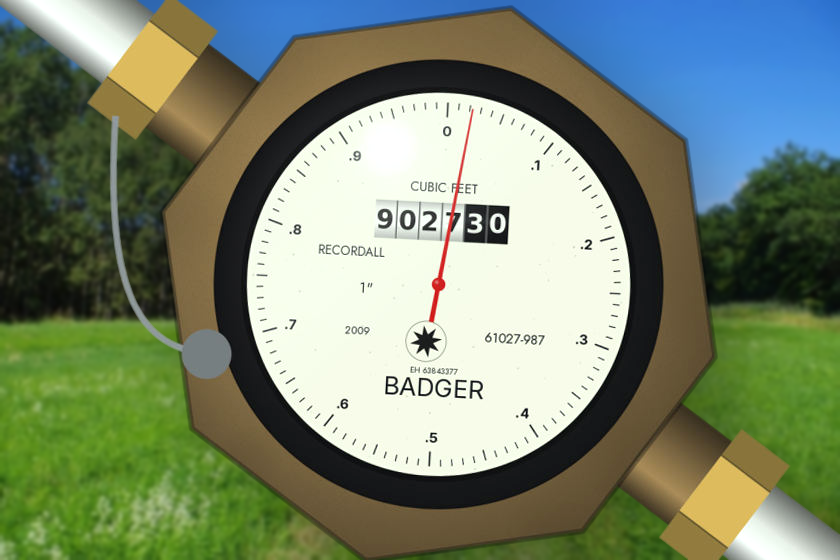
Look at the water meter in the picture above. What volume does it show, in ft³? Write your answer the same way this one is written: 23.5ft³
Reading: 902730.02ft³
